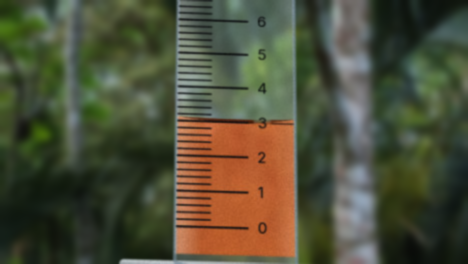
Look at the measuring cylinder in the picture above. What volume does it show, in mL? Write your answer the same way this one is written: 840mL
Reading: 3mL
